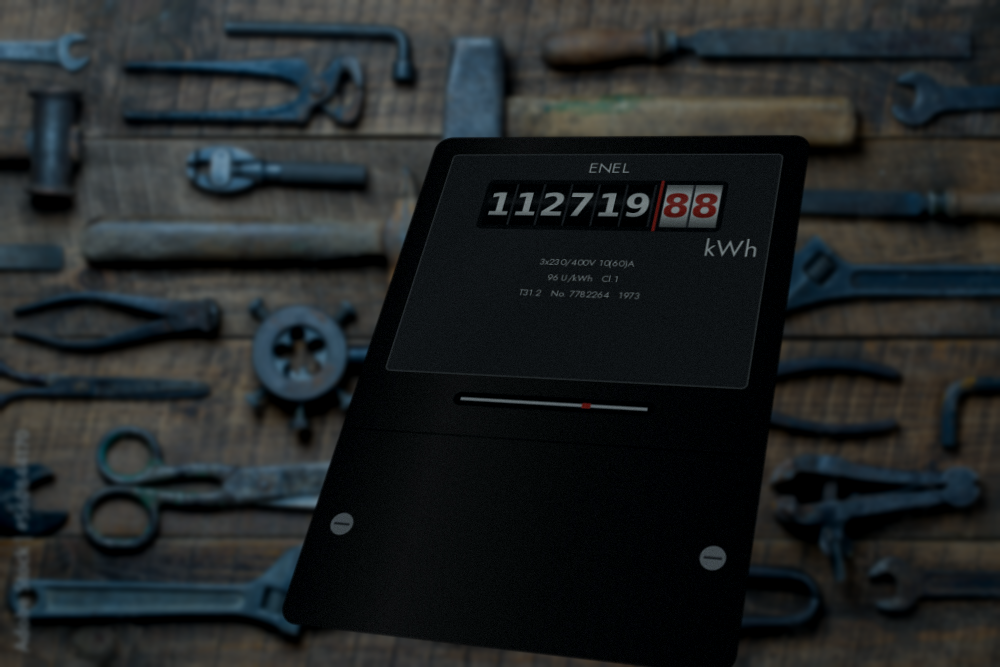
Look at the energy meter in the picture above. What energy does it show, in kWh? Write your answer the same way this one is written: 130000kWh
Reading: 112719.88kWh
